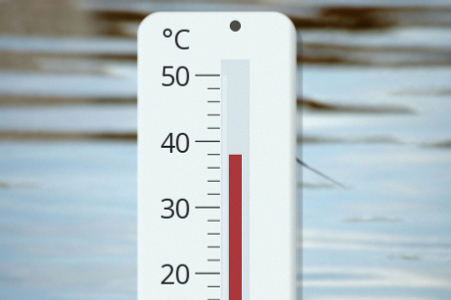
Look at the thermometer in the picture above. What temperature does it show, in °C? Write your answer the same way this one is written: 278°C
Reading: 38°C
